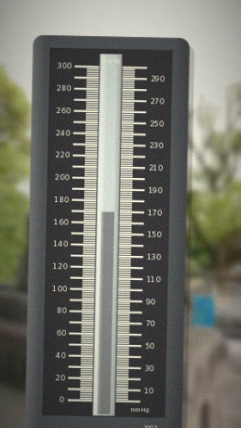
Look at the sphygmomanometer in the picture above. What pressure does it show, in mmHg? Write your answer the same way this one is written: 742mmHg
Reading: 170mmHg
